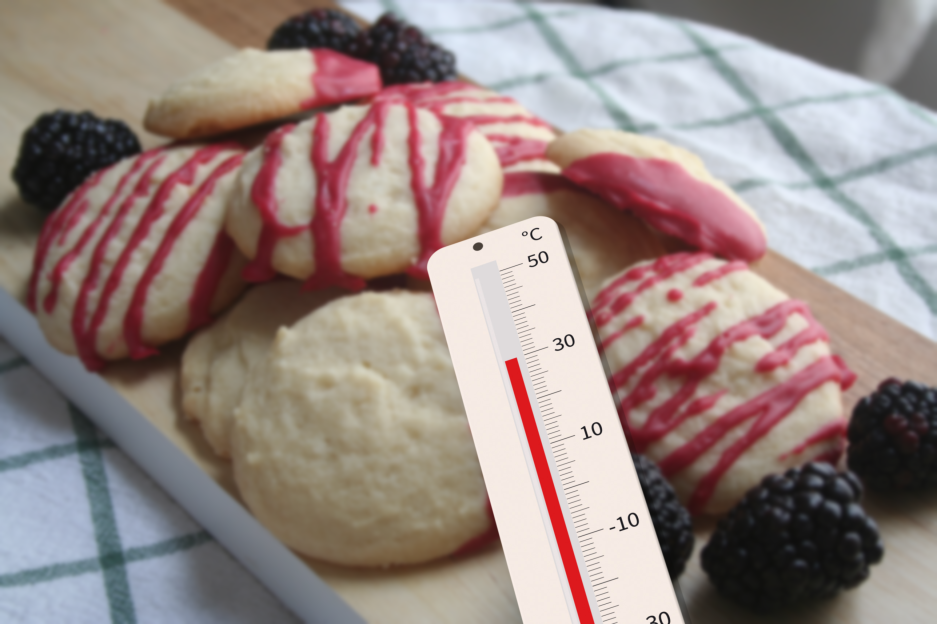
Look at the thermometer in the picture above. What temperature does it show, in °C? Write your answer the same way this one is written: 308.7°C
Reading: 30°C
